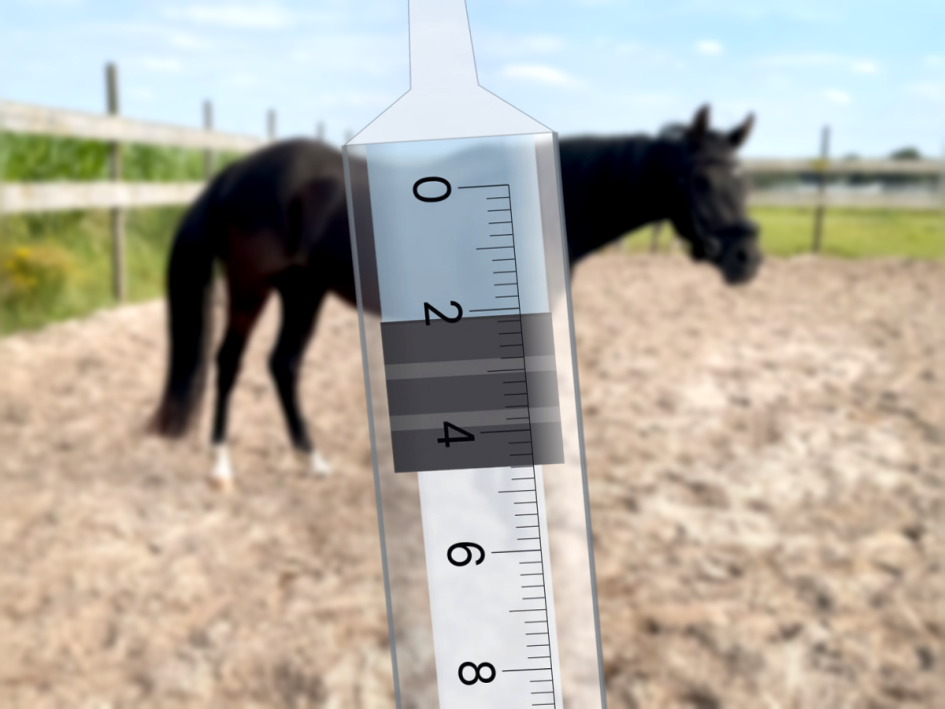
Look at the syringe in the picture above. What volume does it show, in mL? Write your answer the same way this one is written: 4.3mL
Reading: 2.1mL
